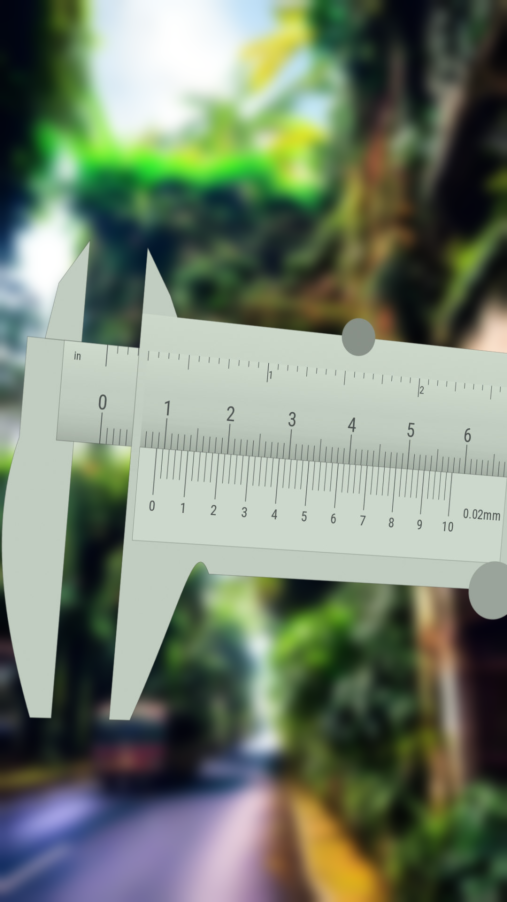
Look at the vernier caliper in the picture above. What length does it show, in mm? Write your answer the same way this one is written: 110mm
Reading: 8.8mm
